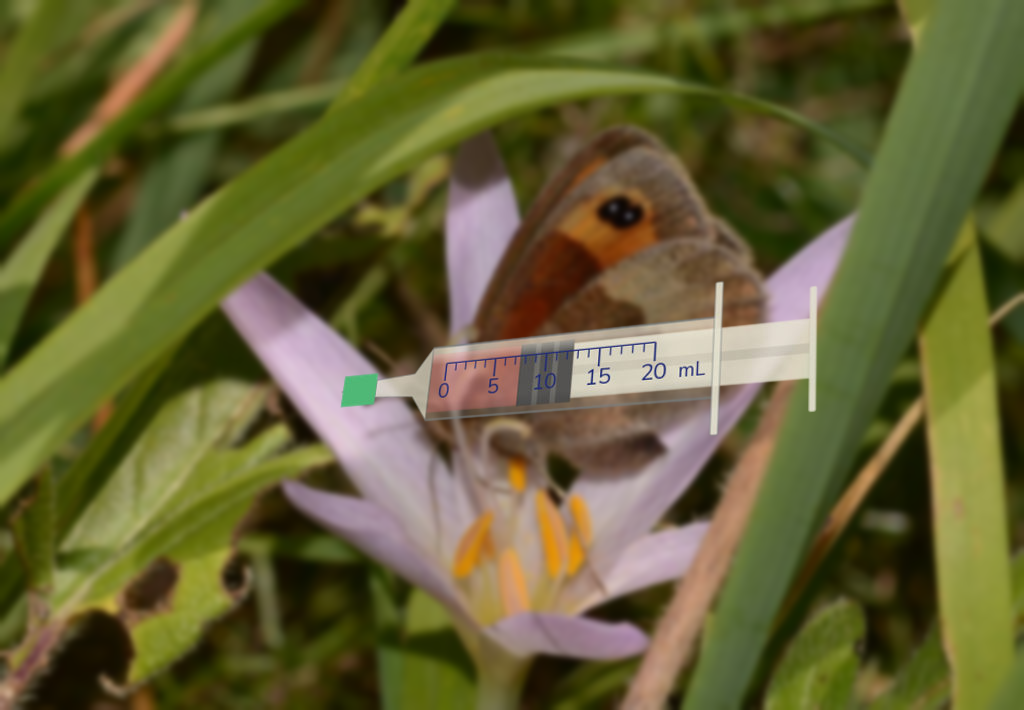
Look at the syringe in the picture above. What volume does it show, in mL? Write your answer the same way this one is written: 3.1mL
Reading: 7.5mL
